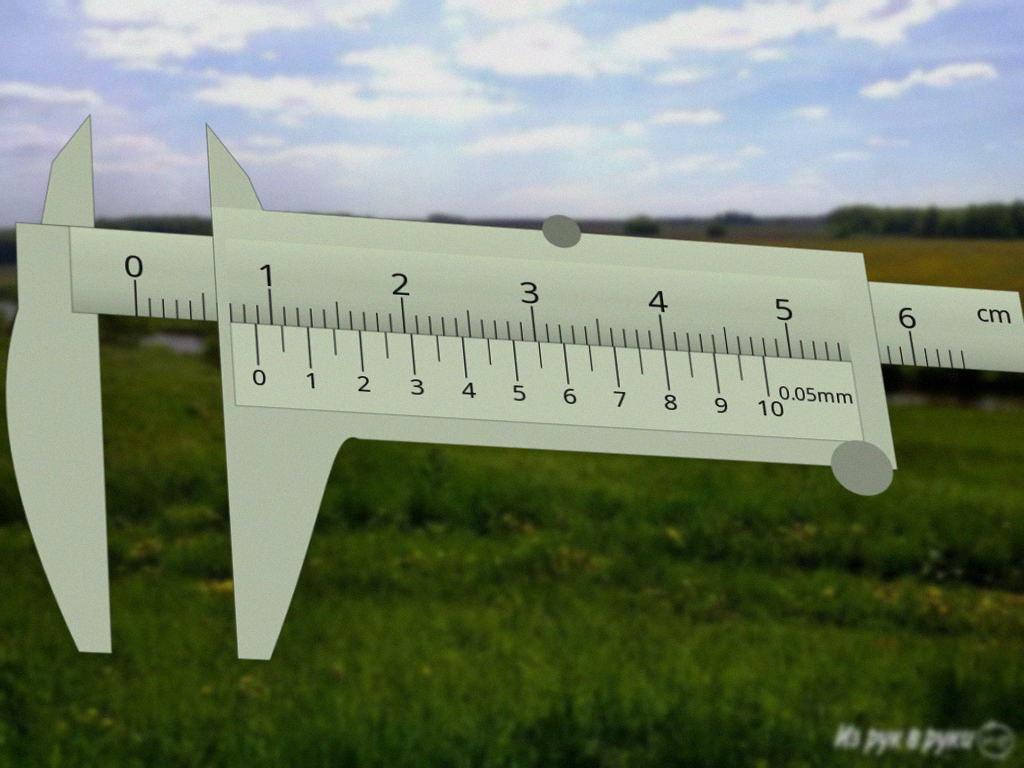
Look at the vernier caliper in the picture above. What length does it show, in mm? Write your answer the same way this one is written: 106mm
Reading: 8.8mm
